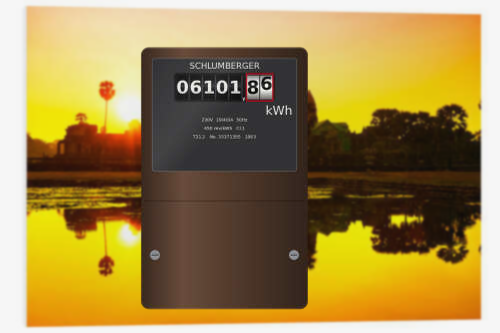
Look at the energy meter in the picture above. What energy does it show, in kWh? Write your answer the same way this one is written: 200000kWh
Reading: 6101.86kWh
